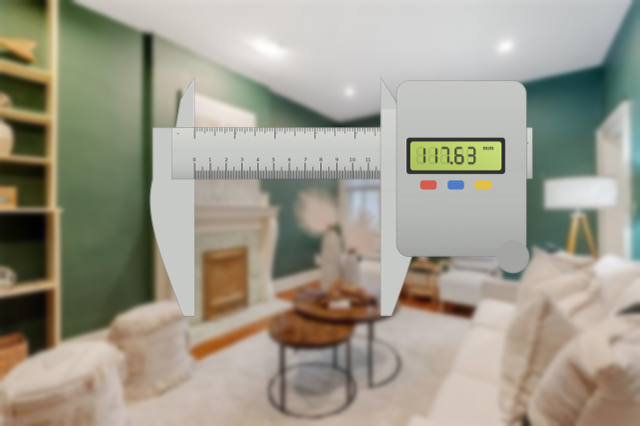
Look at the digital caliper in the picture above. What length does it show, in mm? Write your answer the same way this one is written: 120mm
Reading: 117.63mm
